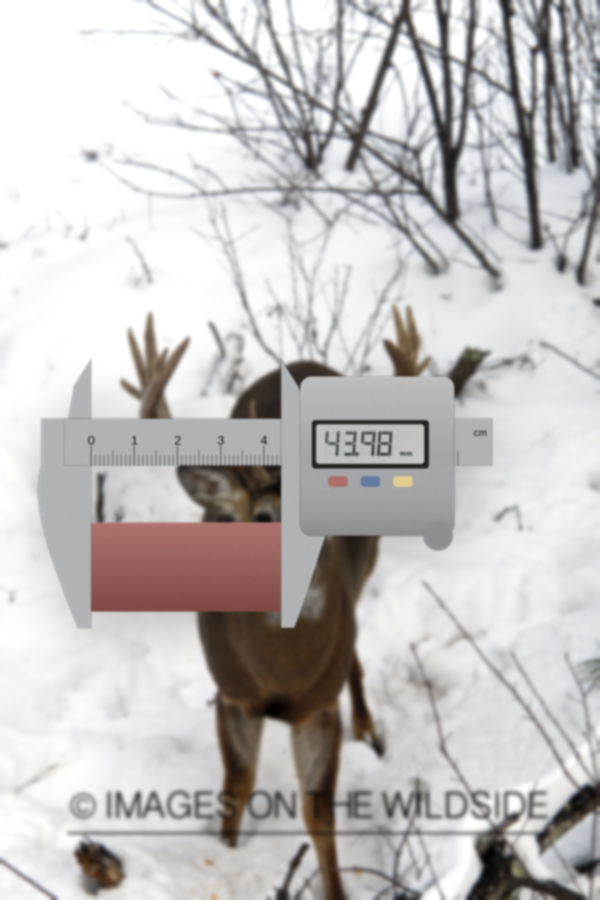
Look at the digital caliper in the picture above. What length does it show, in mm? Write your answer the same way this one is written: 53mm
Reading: 43.98mm
